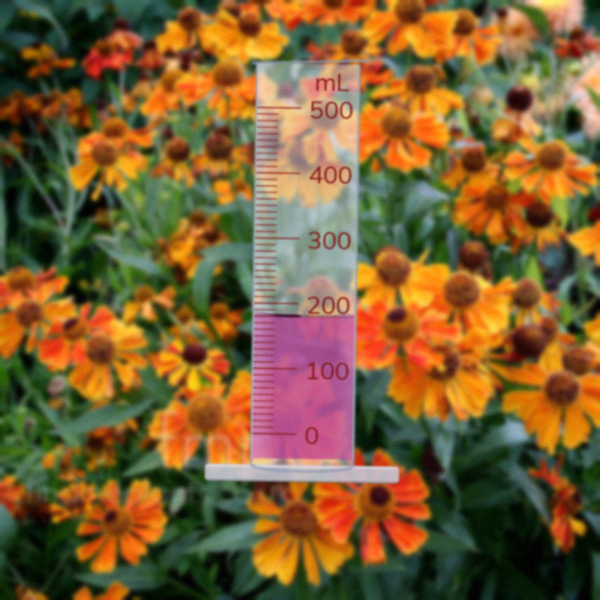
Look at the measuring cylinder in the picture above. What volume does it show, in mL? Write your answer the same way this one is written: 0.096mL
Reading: 180mL
